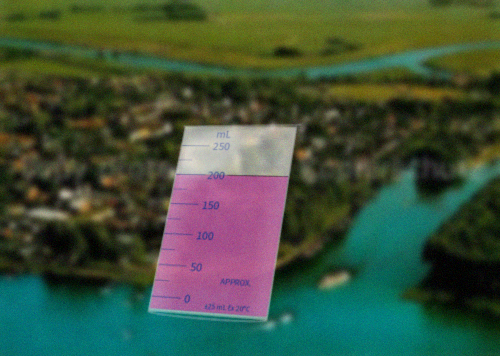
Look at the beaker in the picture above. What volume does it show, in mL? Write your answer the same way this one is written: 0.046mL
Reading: 200mL
